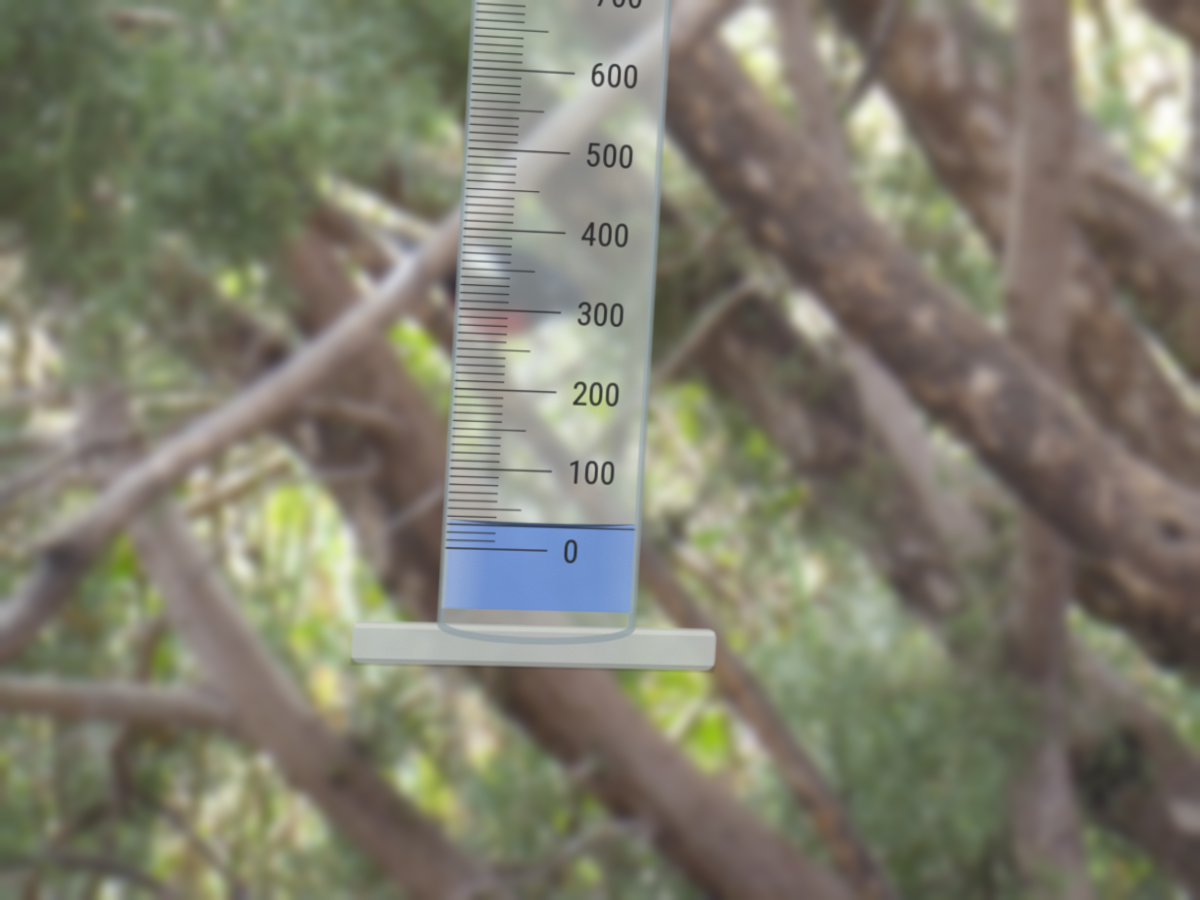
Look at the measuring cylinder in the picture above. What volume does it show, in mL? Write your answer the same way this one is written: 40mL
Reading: 30mL
